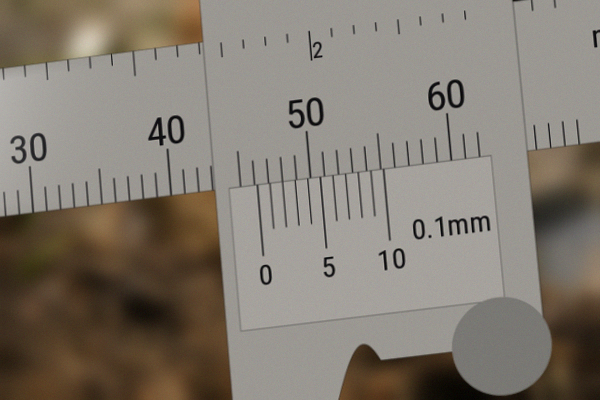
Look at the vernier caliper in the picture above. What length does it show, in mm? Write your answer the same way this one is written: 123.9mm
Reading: 46.2mm
